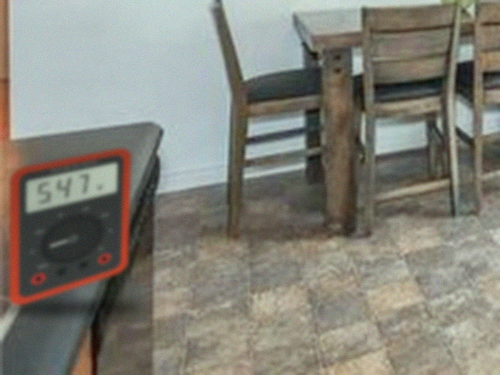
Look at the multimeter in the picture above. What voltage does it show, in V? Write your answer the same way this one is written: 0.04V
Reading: 547V
